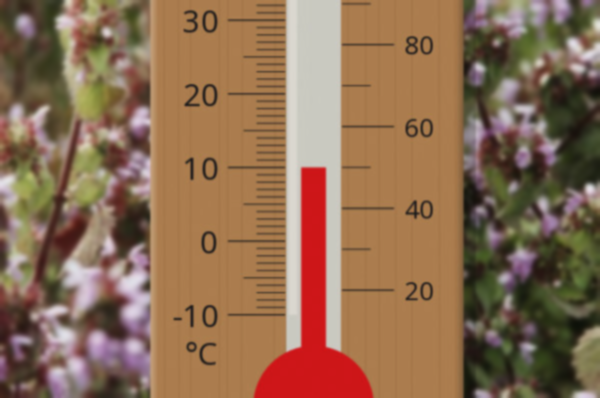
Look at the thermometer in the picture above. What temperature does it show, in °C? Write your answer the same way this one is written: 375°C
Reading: 10°C
